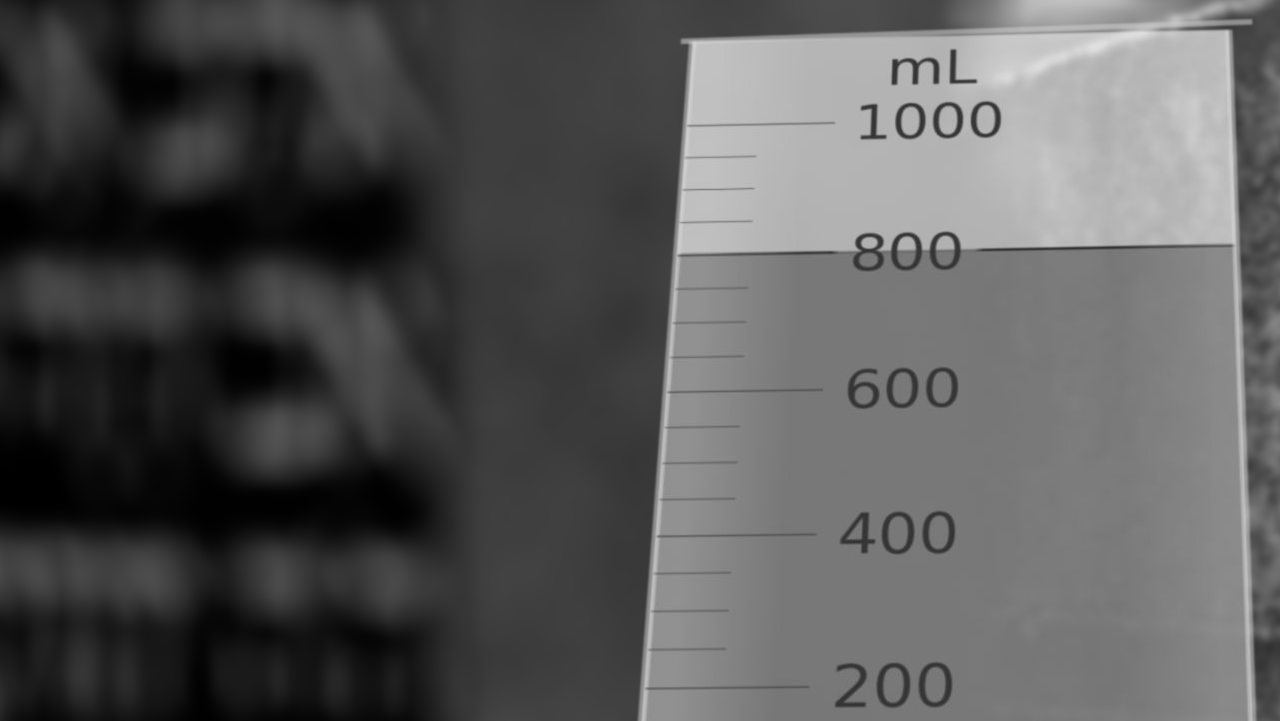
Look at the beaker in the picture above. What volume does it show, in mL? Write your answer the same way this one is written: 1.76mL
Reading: 800mL
